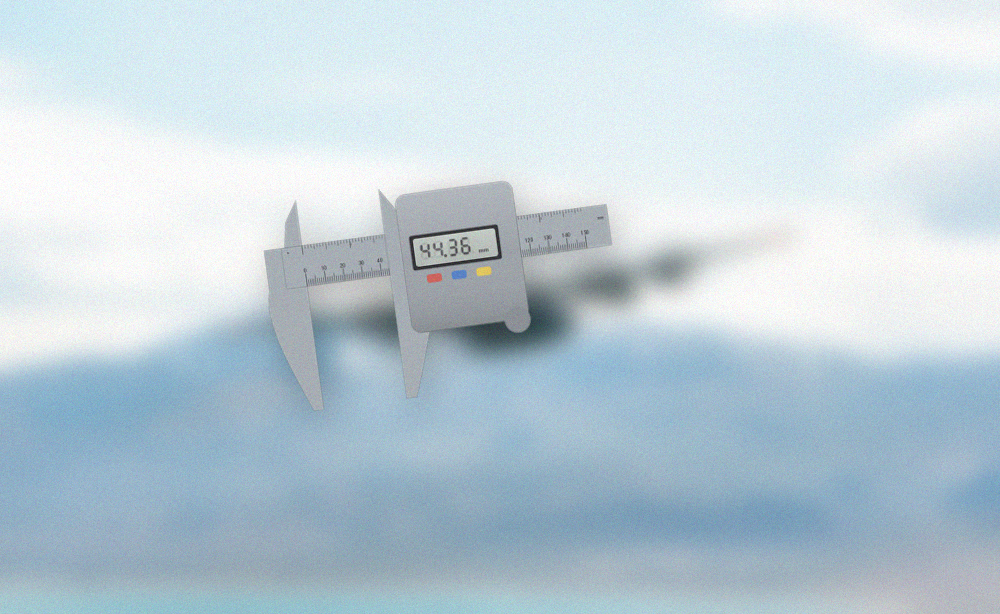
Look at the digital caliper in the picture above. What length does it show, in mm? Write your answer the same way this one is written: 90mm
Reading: 44.36mm
